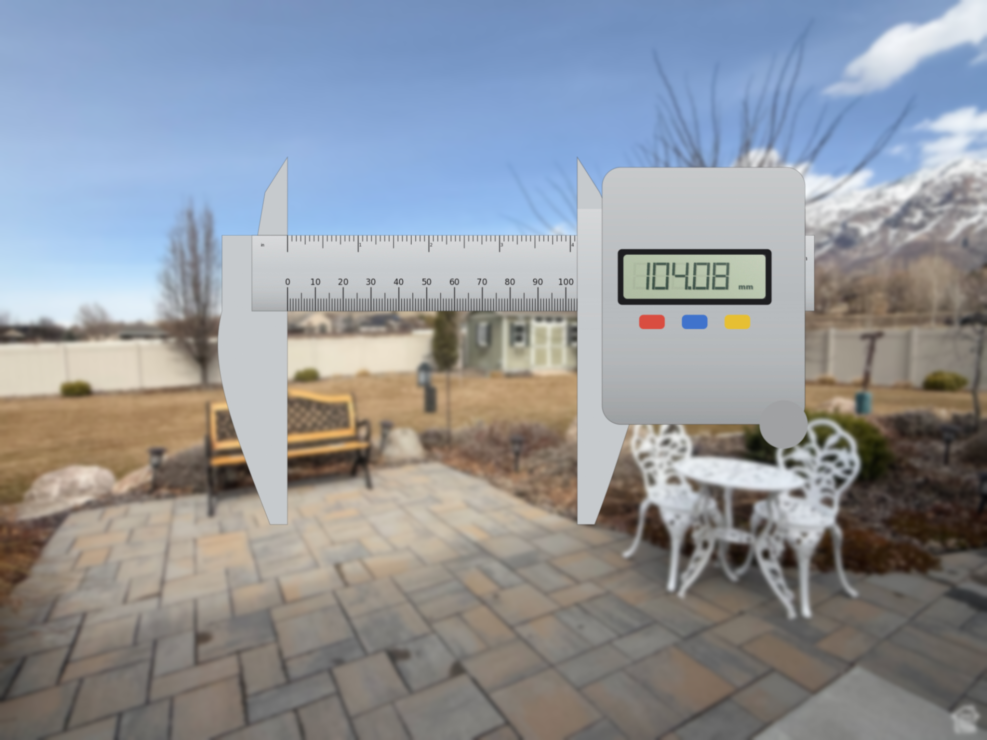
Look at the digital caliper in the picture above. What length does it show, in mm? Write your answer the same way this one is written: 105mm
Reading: 104.08mm
